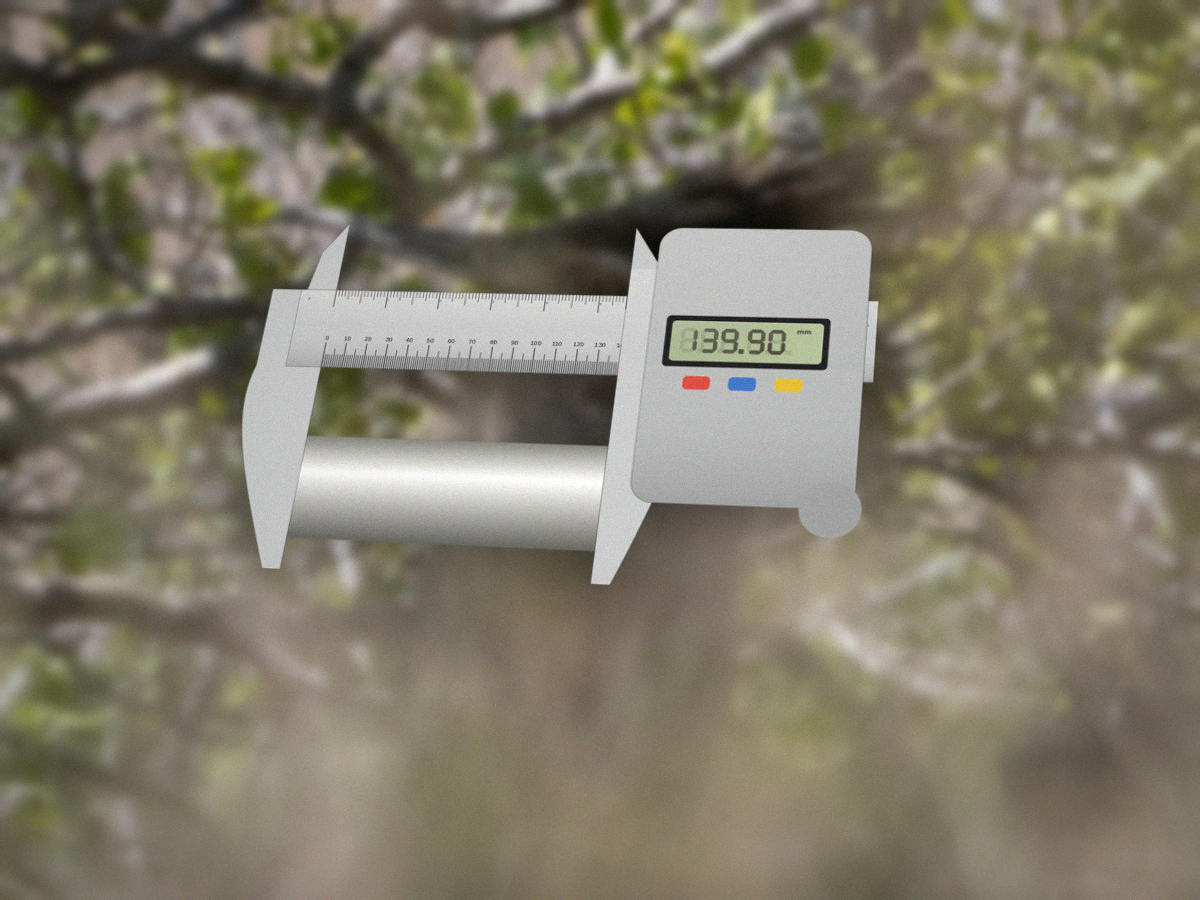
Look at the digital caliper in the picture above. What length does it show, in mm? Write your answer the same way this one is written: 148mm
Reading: 139.90mm
